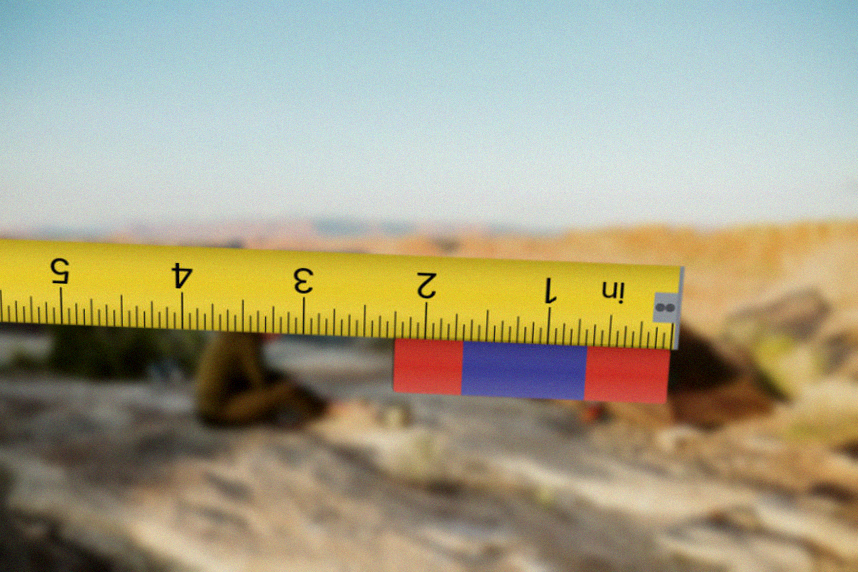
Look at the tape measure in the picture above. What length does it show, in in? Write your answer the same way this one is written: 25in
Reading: 2.25in
